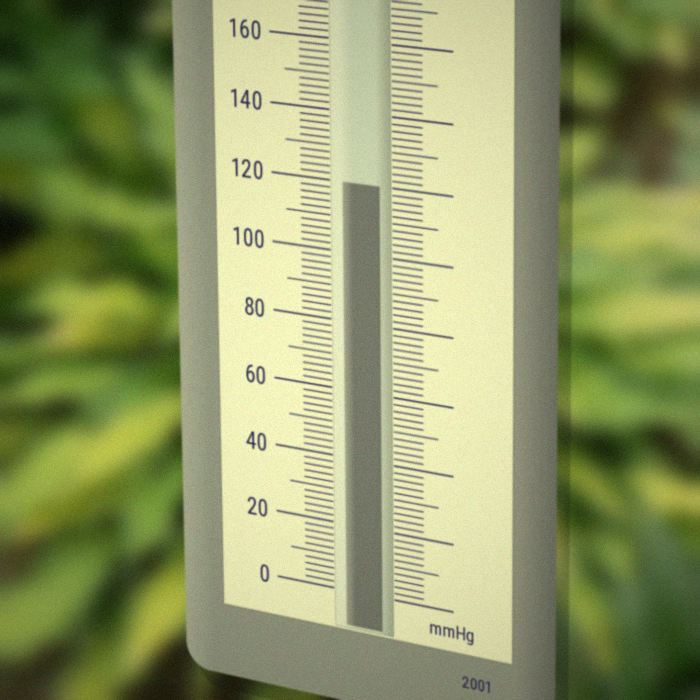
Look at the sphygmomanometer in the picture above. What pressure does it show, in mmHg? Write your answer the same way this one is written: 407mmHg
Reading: 120mmHg
